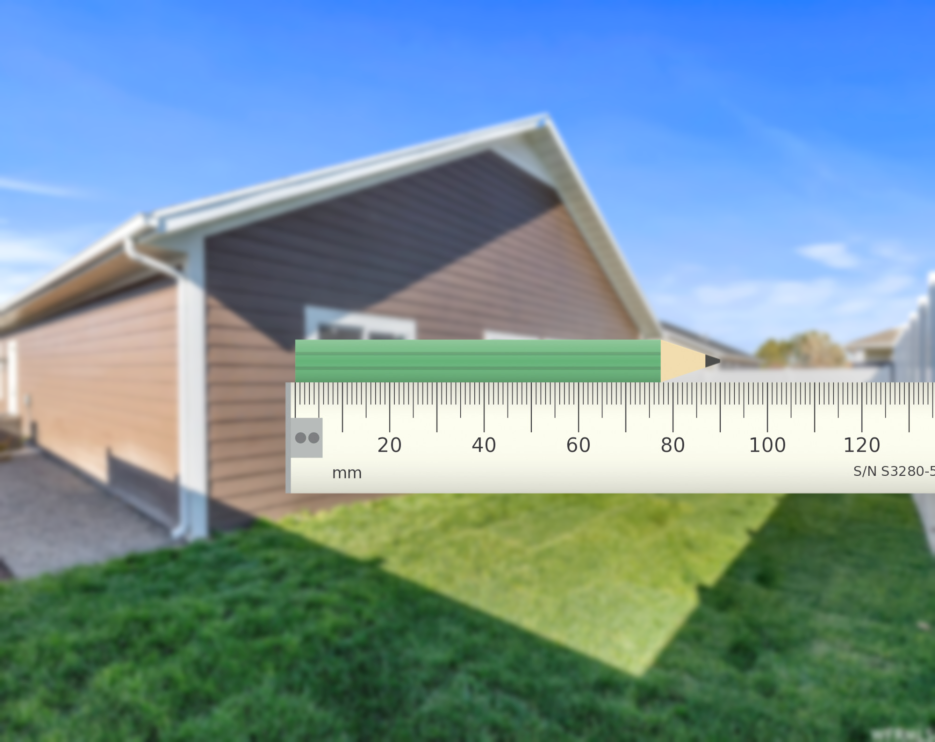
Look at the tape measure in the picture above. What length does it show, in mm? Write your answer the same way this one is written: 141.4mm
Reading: 90mm
